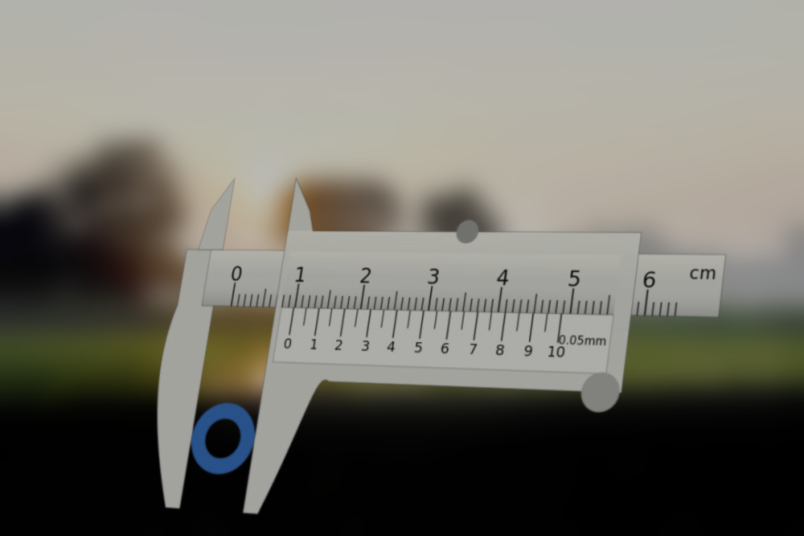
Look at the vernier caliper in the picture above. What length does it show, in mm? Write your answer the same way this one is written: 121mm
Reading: 9.8mm
